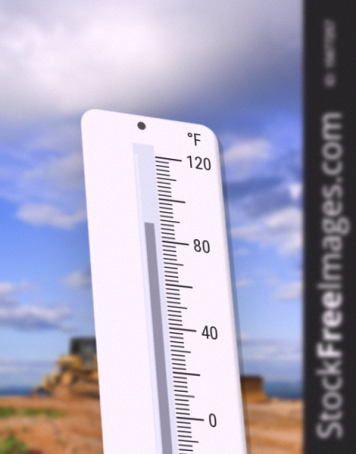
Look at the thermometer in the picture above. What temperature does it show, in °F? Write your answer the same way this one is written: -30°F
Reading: 88°F
